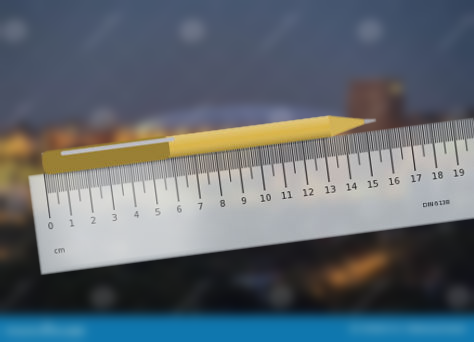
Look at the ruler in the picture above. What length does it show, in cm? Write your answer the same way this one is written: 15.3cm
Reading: 15.5cm
